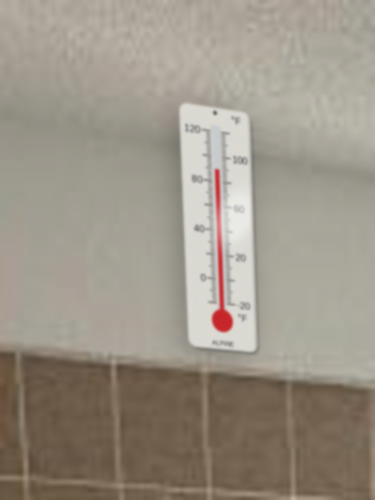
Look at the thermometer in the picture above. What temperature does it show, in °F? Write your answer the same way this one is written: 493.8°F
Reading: 90°F
